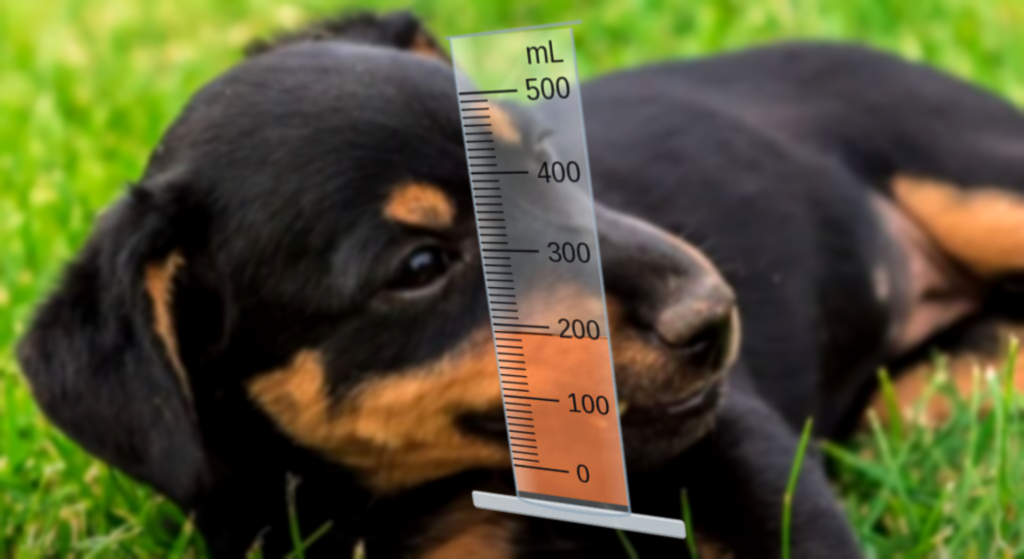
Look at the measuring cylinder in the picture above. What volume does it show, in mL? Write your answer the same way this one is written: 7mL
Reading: 190mL
